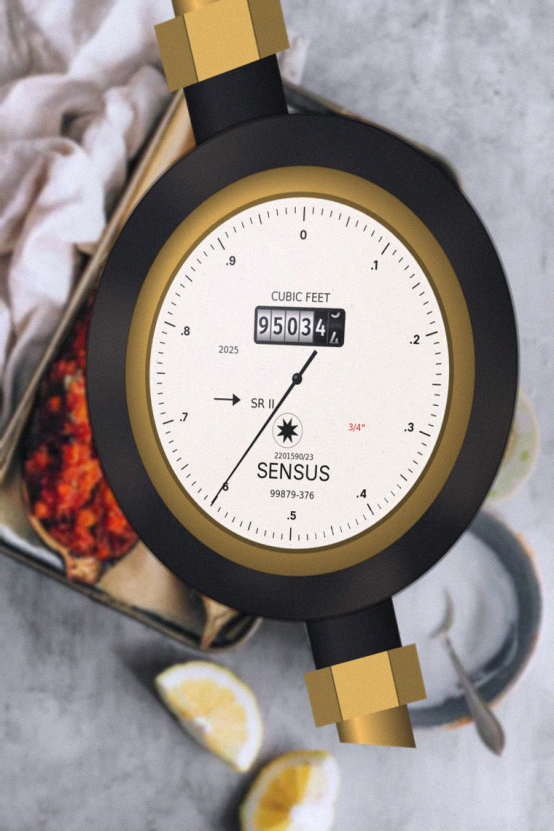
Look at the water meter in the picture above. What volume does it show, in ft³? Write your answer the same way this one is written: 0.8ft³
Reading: 950343.60ft³
